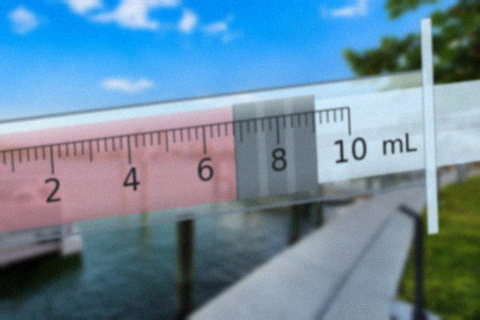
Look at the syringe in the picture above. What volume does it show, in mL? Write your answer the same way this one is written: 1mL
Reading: 6.8mL
